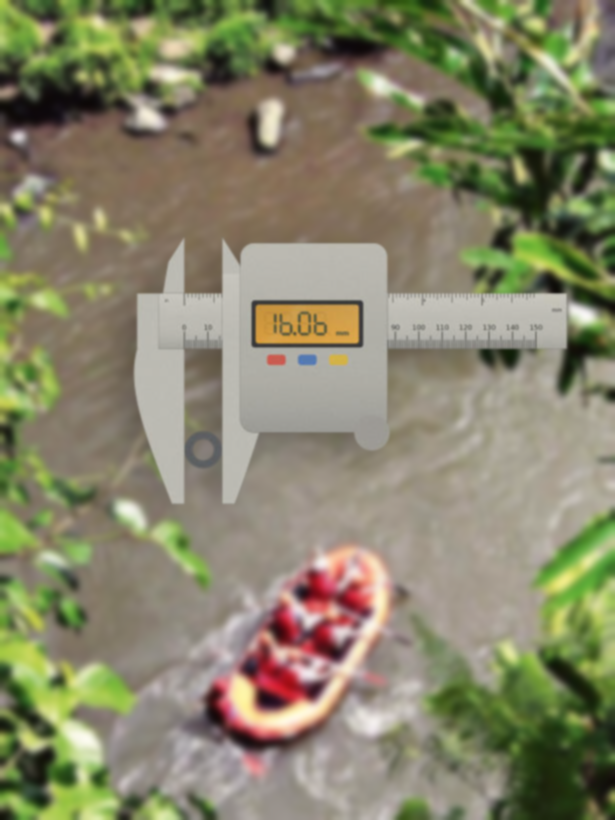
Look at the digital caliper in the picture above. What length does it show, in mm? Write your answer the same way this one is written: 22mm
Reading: 16.06mm
